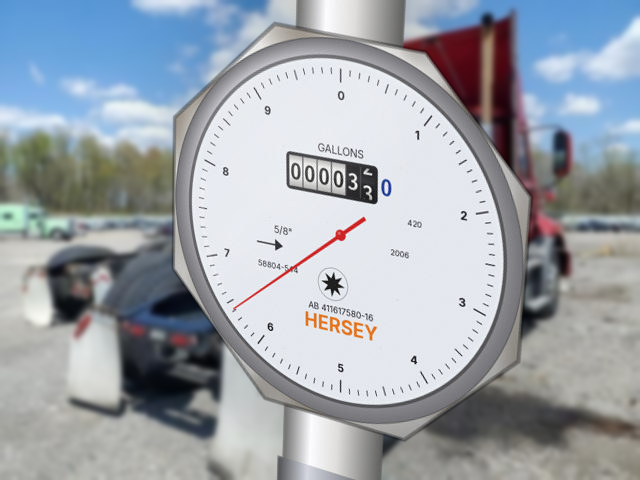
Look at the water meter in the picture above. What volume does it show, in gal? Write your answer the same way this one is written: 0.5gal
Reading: 326.4gal
